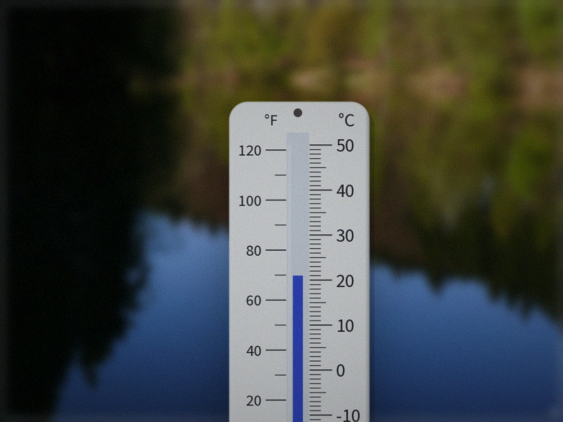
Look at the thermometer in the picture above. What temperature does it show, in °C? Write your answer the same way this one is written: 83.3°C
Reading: 21°C
